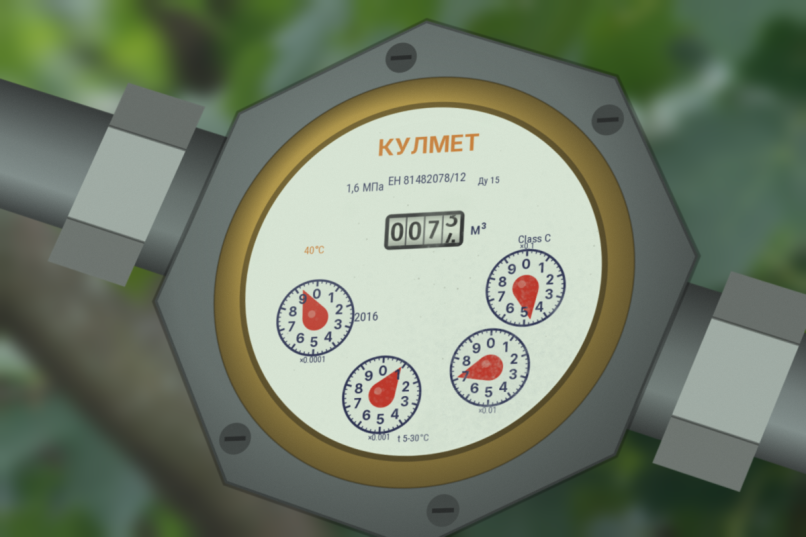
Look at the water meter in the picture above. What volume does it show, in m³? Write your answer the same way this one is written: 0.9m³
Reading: 73.4709m³
